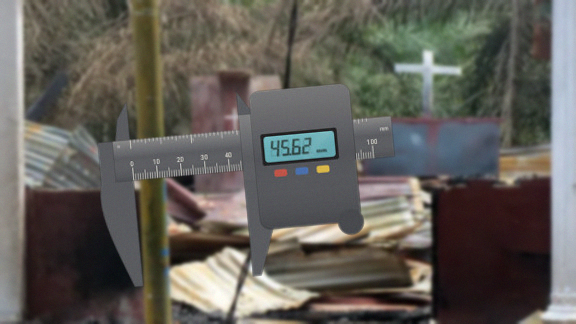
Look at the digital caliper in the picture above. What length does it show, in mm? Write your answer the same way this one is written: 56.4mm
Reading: 45.62mm
